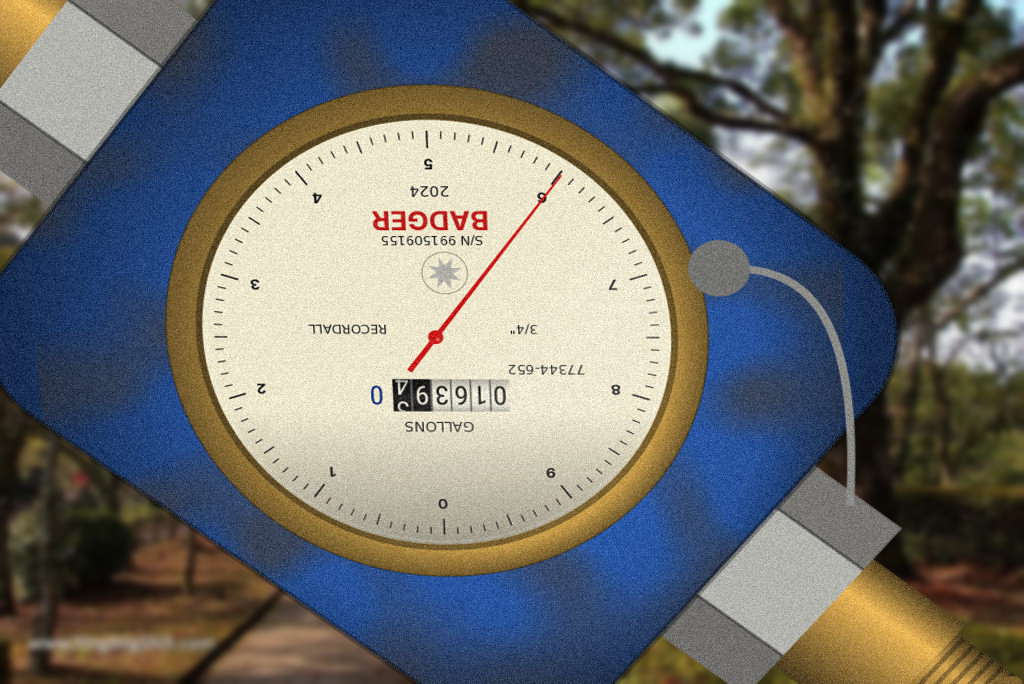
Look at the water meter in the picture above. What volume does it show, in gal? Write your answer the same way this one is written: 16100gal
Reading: 163936.0gal
